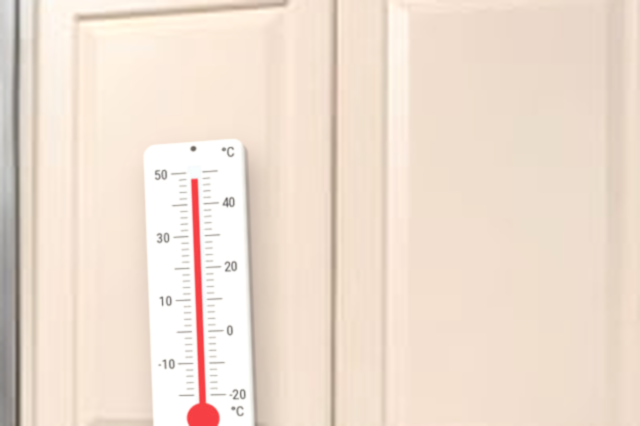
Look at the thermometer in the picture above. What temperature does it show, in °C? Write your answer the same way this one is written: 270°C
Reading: 48°C
